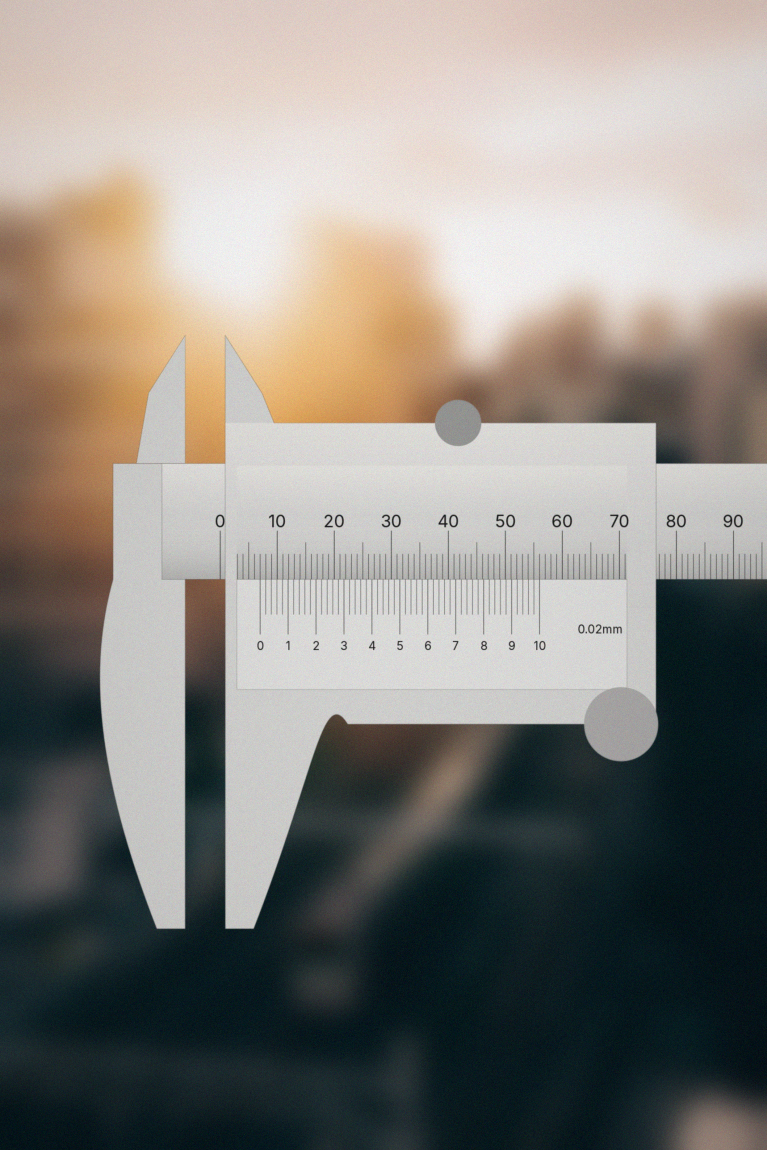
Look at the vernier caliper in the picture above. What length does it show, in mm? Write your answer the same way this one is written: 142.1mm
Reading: 7.0mm
